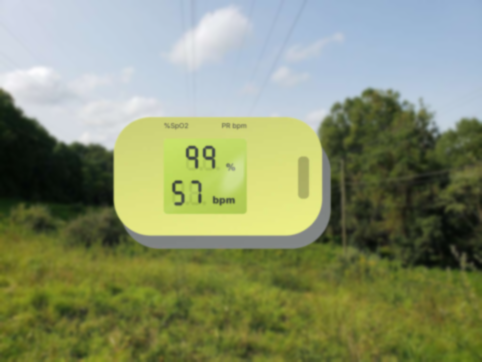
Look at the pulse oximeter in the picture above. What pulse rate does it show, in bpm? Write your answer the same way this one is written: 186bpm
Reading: 57bpm
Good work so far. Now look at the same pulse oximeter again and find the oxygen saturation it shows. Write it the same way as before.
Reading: 99%
